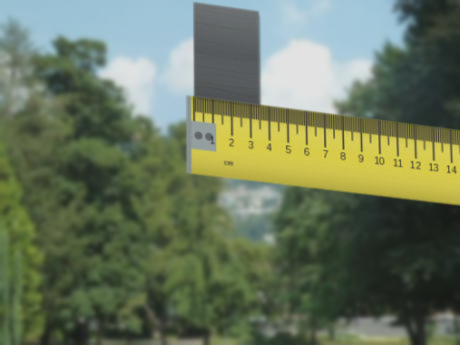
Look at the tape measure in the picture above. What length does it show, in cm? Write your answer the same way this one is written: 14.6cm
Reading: 3.5cm
